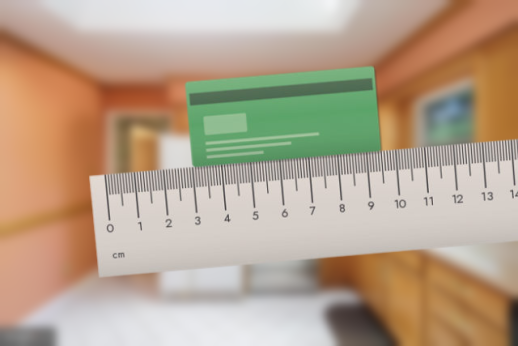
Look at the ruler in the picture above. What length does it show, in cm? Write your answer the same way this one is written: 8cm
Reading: 6.5cm
